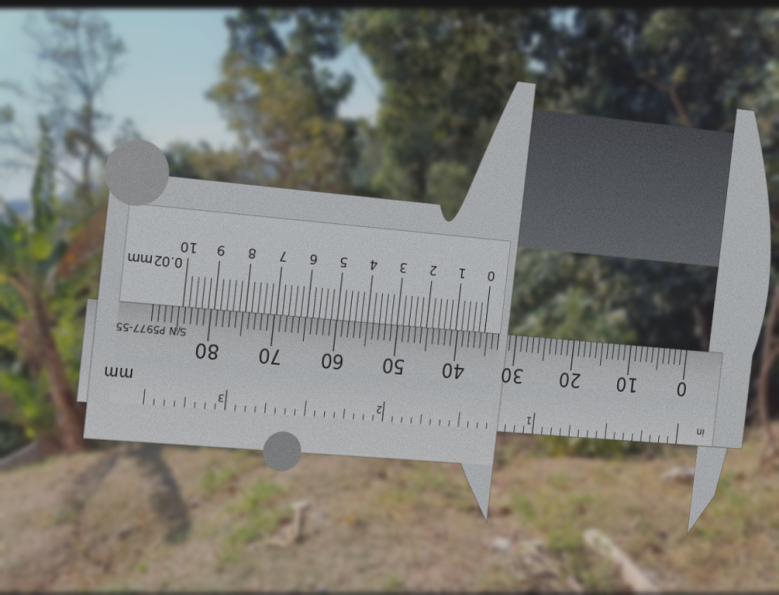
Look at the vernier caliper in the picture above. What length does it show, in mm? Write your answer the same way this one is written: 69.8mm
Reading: 35.4mm
